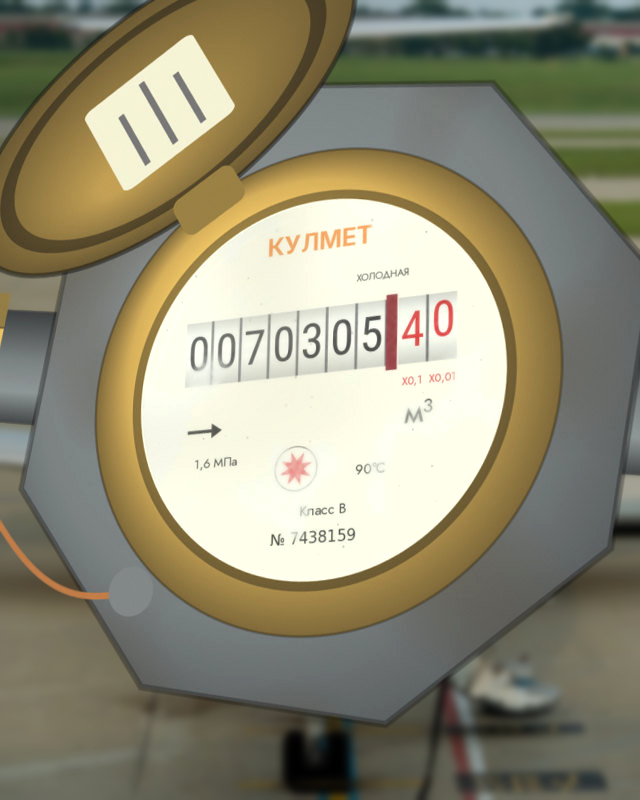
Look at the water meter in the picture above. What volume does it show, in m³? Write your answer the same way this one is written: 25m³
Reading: 70305.40m³
